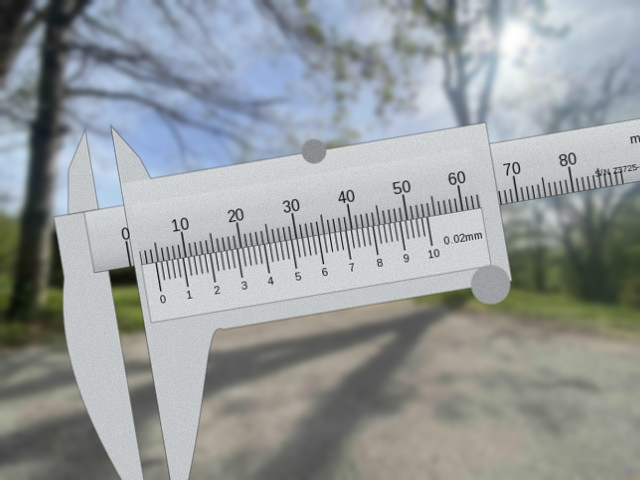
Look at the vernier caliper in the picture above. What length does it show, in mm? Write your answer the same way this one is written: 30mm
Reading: 4.6mm
